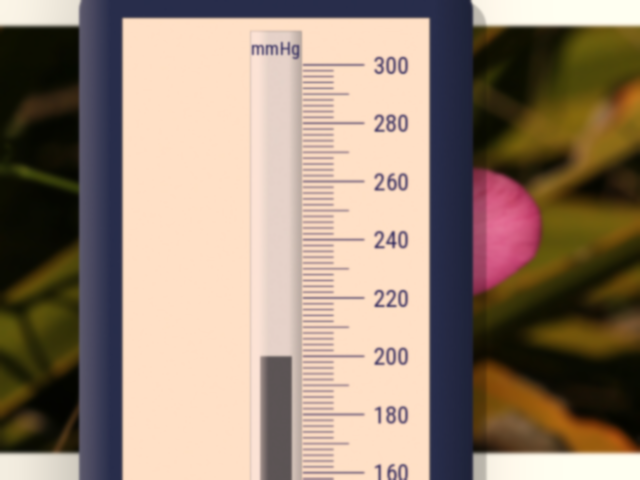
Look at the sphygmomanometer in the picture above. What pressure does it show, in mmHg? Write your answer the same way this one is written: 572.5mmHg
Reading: 200mmHg
